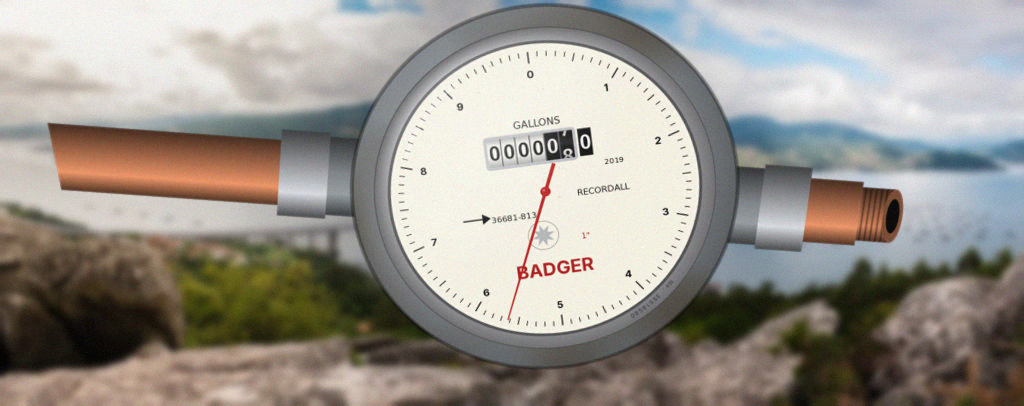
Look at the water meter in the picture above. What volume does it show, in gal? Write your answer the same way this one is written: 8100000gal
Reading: 75.6gal
